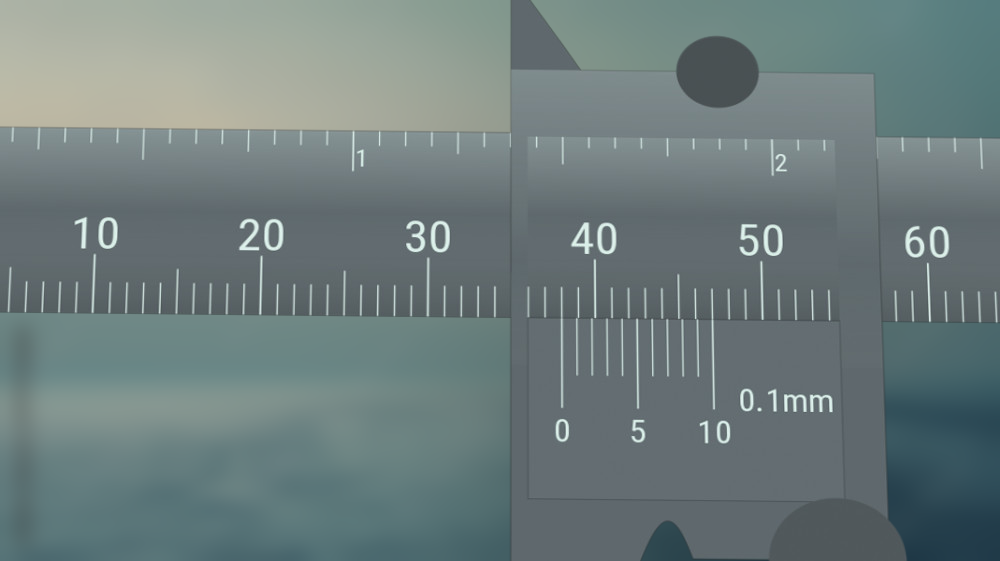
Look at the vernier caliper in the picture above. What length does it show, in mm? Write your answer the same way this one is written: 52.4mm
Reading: 38.0mm
